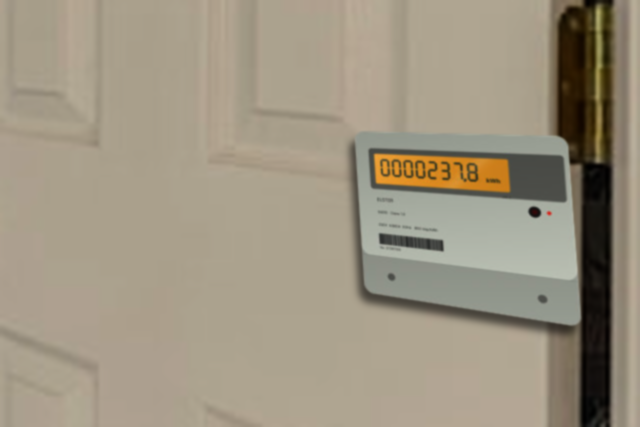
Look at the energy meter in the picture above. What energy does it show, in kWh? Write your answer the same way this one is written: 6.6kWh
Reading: 237.8kWh
